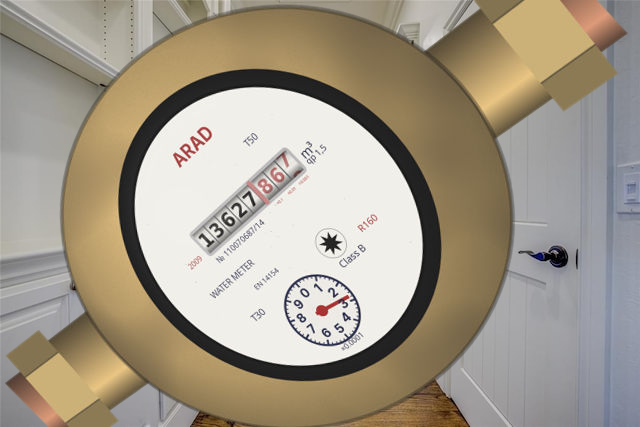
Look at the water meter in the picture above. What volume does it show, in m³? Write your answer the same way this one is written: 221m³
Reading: 13627.8672m³
